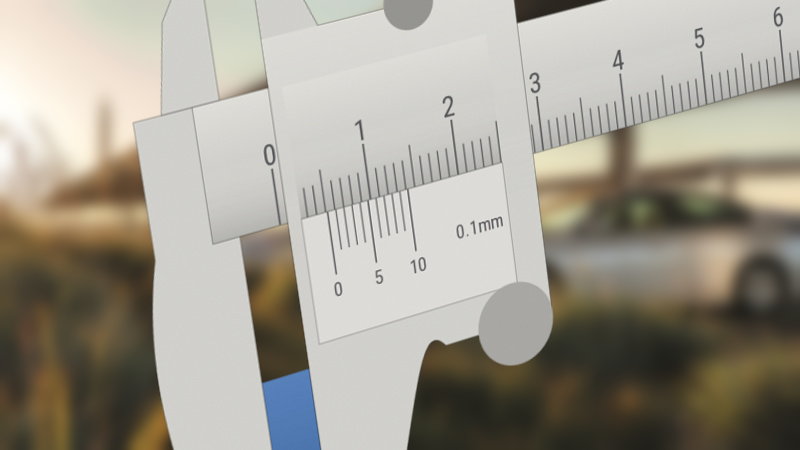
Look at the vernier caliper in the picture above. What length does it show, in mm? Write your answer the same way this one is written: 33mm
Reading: 5.2mm
